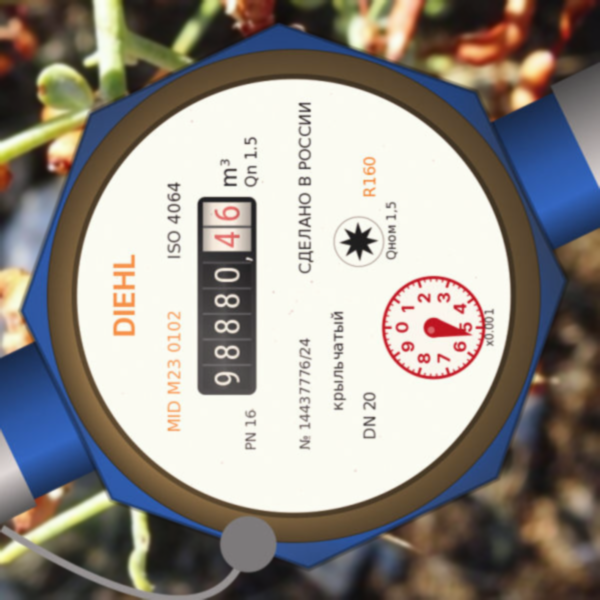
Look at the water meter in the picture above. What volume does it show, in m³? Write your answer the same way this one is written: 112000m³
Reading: 98880.465m³
